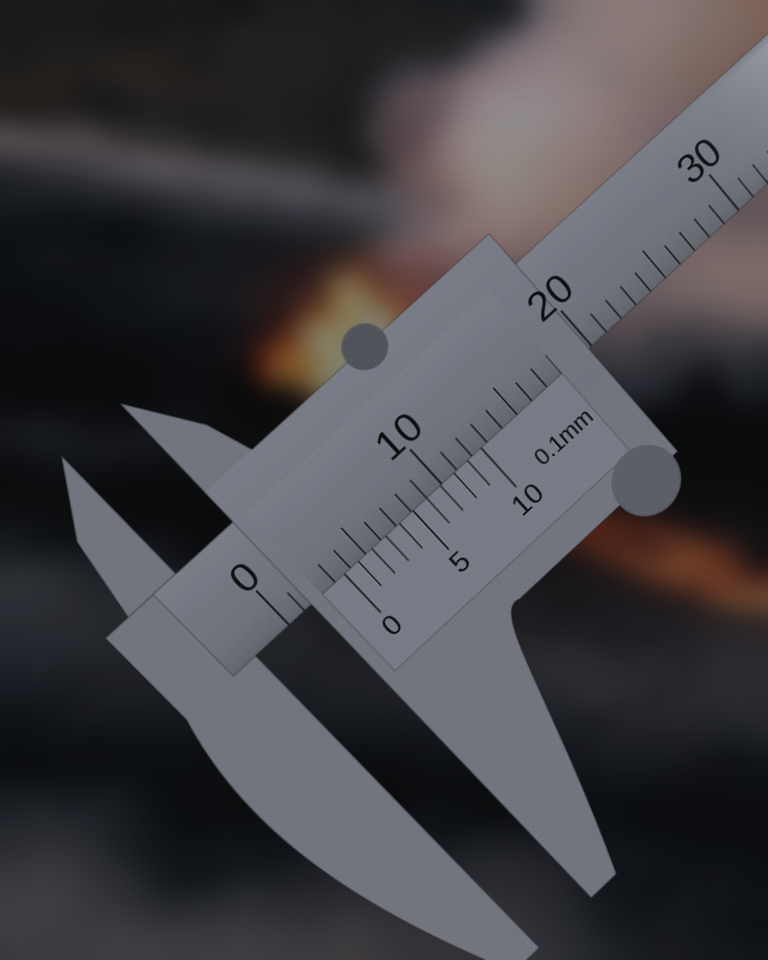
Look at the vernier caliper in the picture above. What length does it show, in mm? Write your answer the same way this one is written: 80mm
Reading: 3.6mm
